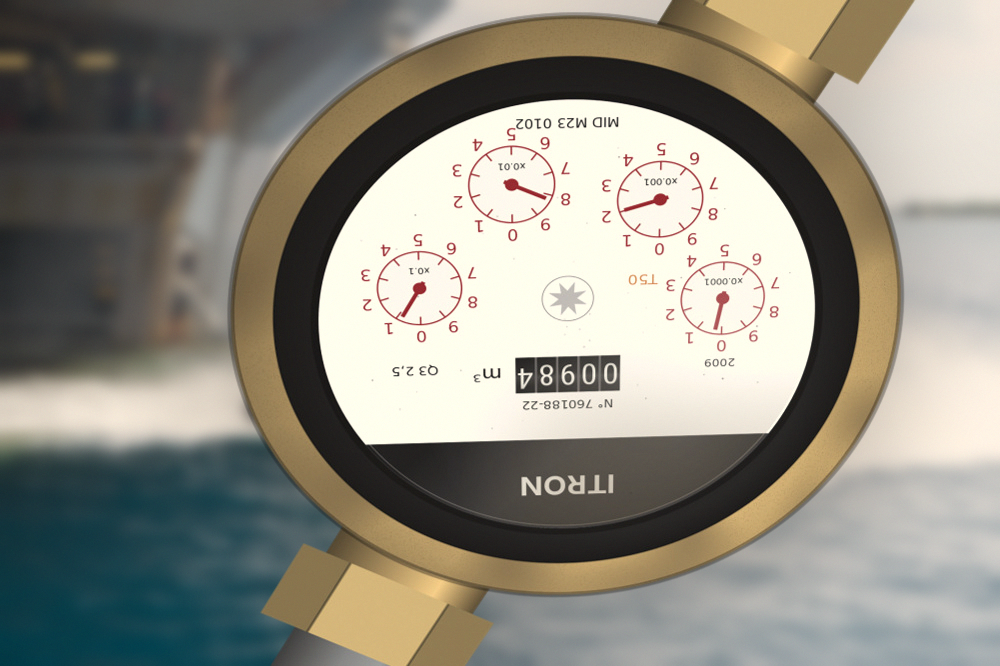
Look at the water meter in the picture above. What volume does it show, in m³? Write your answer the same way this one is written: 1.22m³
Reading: 984.0820m³
